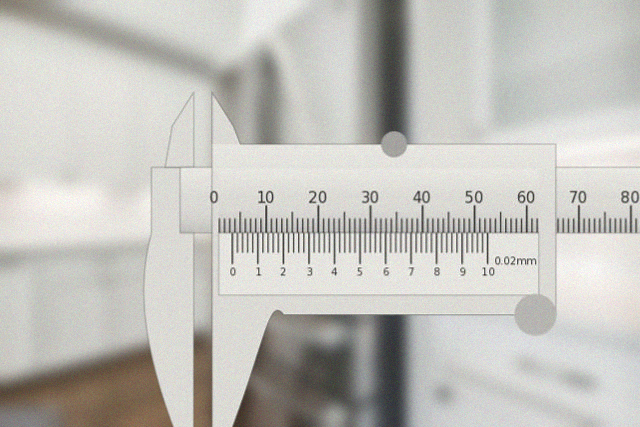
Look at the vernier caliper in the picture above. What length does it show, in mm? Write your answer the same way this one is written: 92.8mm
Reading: 3.5mm
